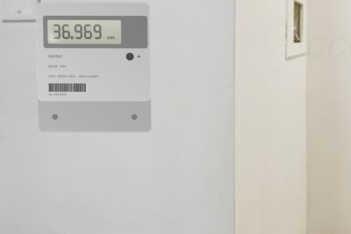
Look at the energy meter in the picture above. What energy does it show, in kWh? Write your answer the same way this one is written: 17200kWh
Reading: 36.969kWh
